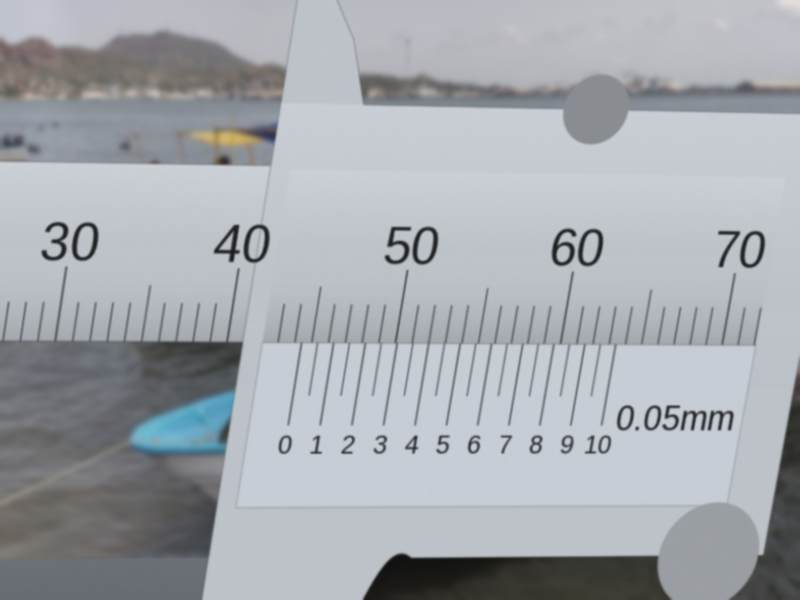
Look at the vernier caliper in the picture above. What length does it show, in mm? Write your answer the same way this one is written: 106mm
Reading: 44.4mm
